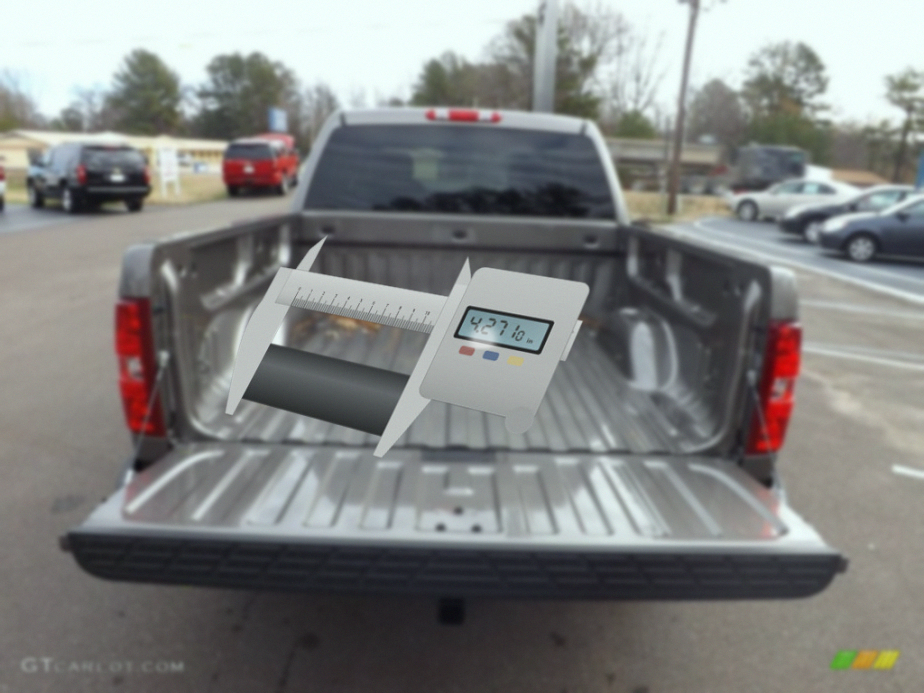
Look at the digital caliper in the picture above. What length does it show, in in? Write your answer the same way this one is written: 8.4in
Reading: 4.2710in
